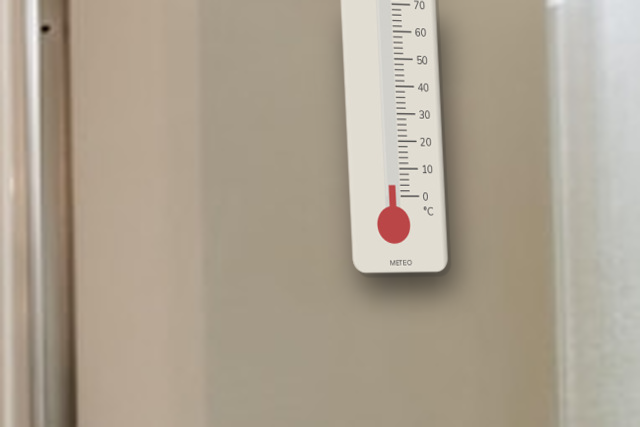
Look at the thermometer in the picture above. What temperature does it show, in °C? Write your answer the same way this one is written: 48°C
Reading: 4°C
